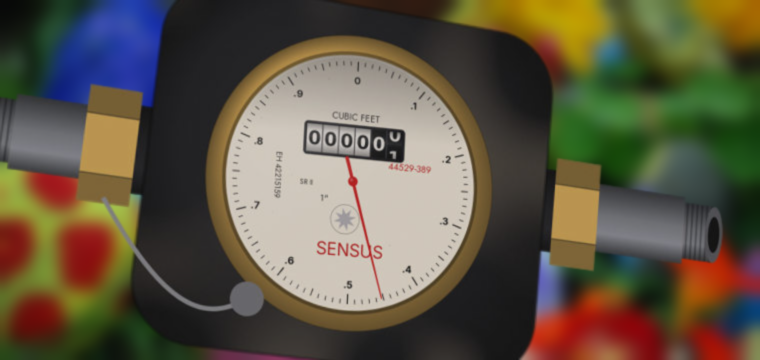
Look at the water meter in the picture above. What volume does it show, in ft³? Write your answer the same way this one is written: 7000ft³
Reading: 0.45ft³
